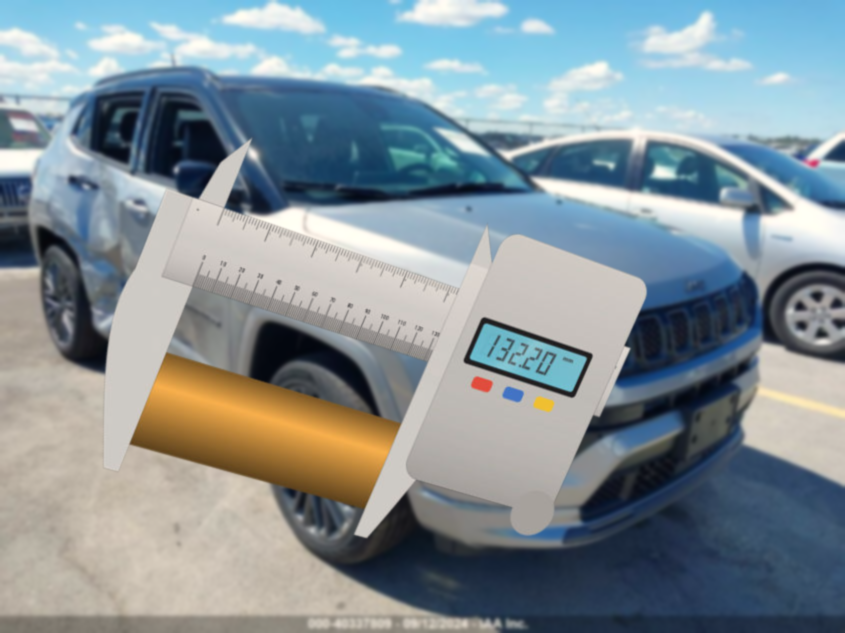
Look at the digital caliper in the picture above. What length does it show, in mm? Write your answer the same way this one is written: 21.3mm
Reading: 132.20mm
